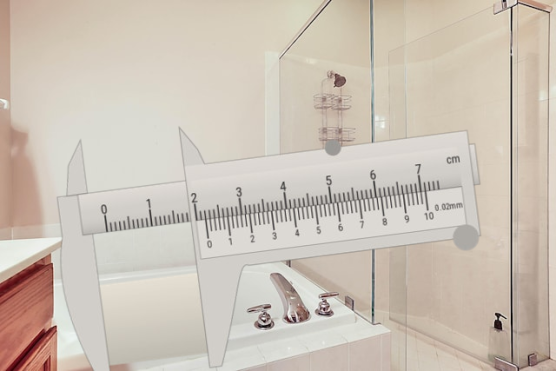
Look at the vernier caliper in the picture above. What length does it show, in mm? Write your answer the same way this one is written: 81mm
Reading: 22.0mm
